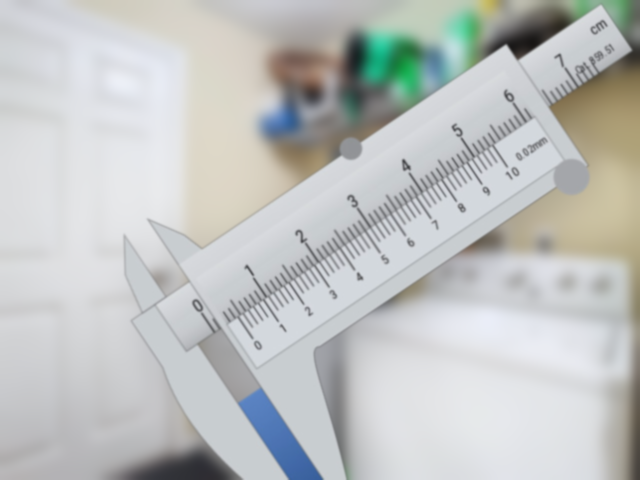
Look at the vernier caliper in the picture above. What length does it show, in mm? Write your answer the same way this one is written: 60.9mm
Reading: 4.5mm
